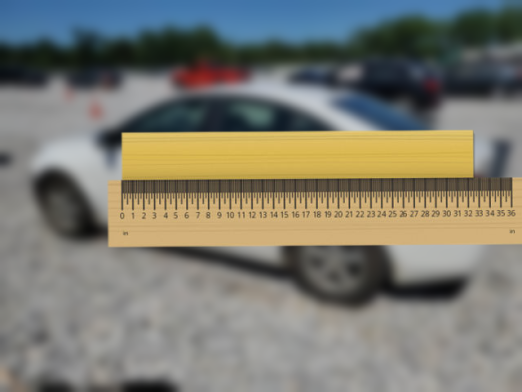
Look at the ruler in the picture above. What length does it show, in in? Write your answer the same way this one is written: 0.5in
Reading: 32.5in
